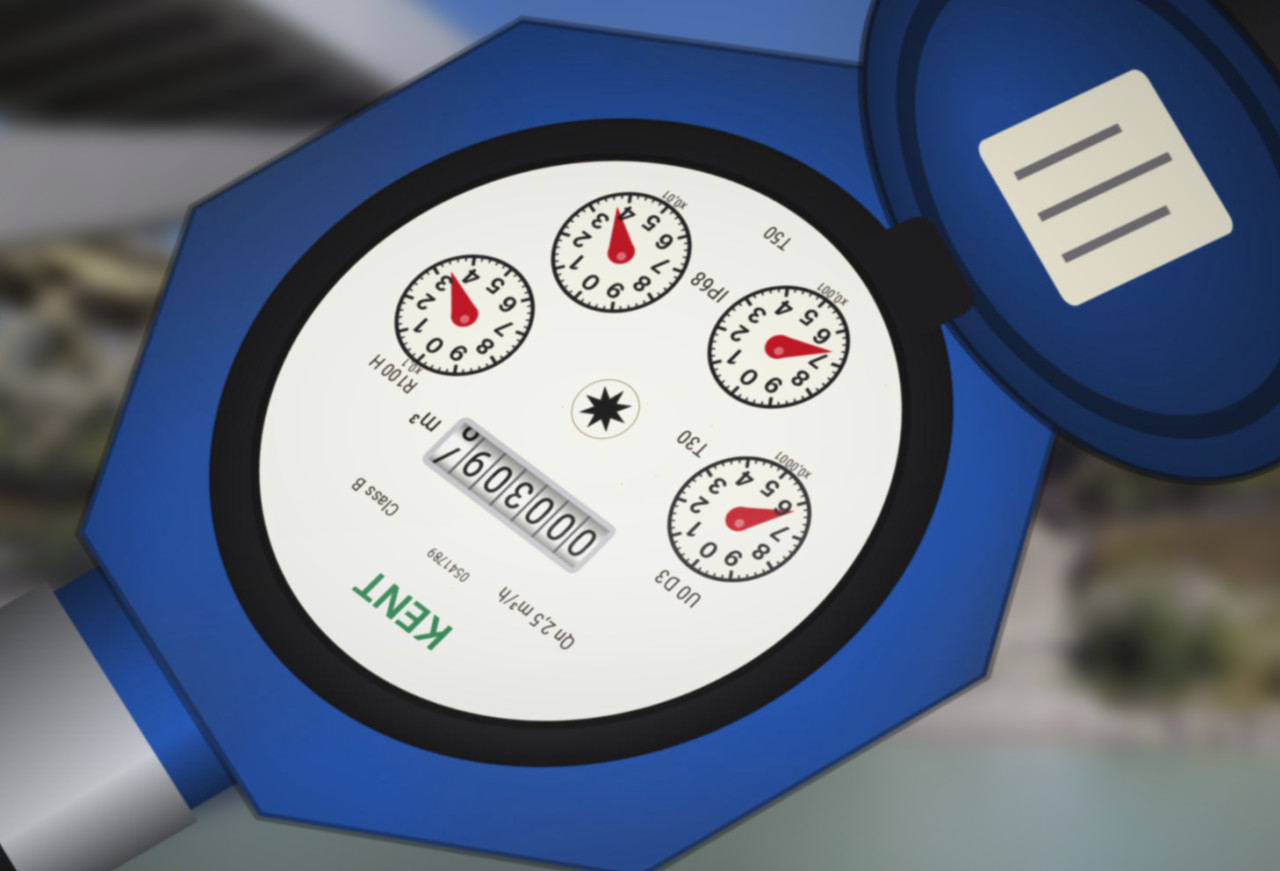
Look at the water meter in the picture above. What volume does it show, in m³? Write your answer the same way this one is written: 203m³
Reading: 3097.3366m³
